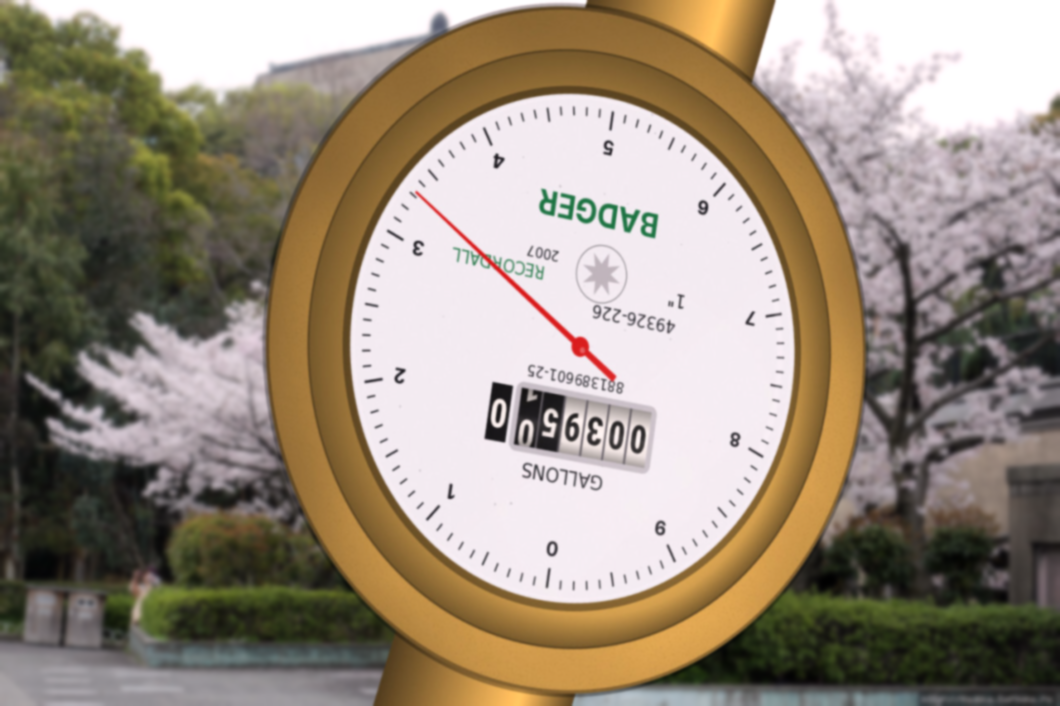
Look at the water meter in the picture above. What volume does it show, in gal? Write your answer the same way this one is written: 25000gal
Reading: 39503.3gal
